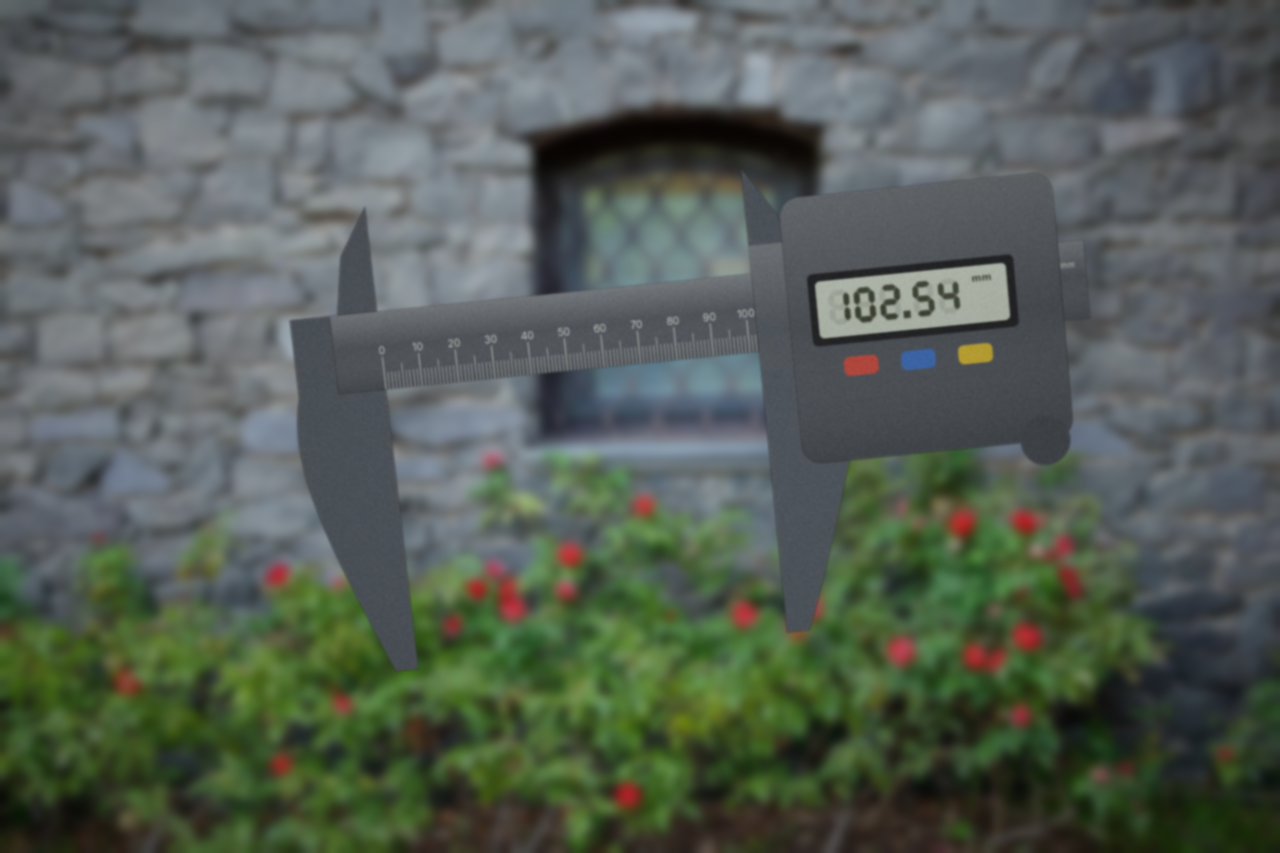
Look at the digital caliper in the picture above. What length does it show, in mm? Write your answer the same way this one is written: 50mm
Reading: 102.54mm
